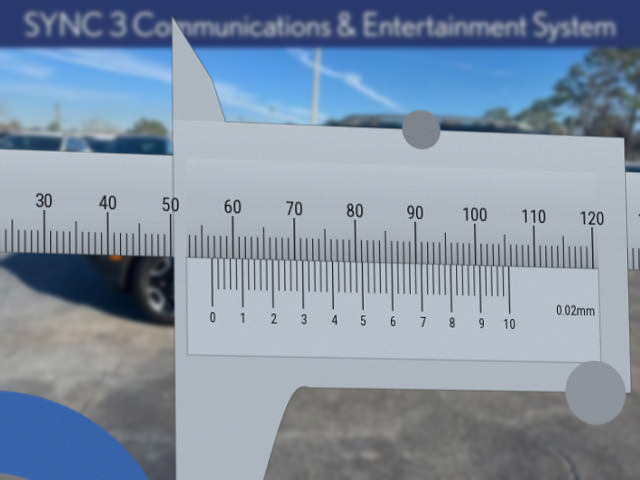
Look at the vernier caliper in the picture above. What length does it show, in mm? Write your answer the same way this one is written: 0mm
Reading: 56.6mm
